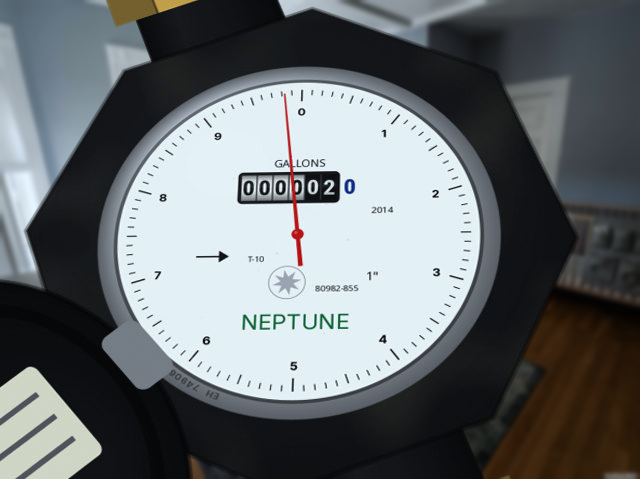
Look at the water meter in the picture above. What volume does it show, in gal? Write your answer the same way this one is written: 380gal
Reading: 19.8gal
